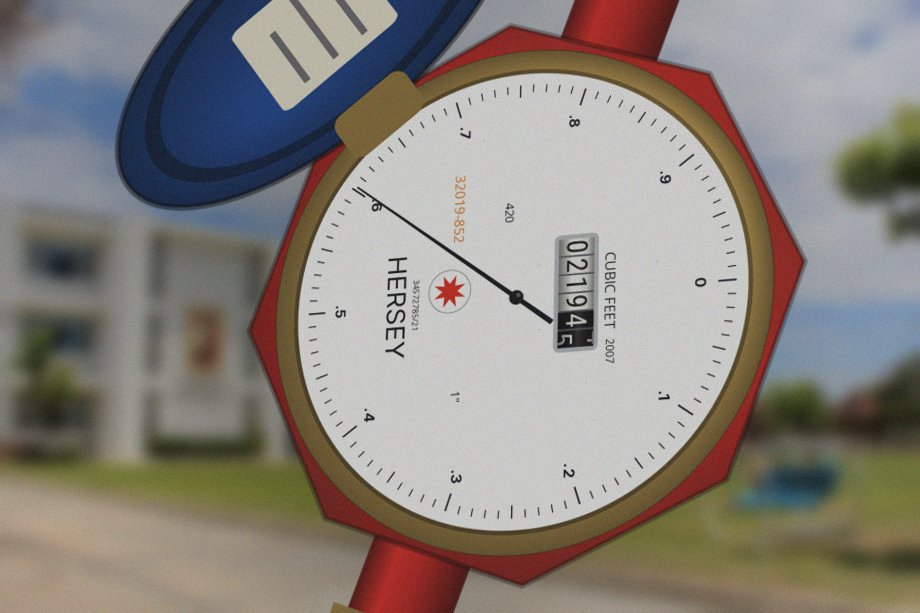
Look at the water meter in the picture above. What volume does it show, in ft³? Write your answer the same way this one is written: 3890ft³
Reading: 21944.60ft³
